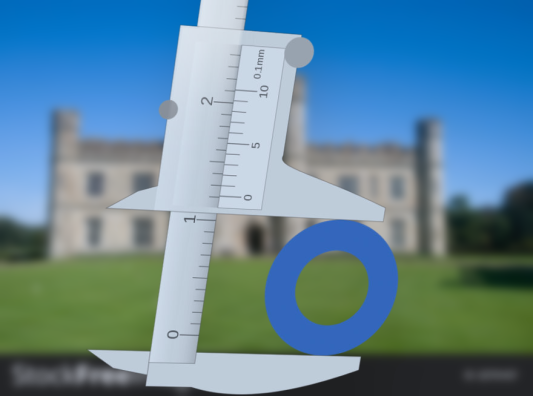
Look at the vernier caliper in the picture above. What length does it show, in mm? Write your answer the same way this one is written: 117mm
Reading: 12.1mm
